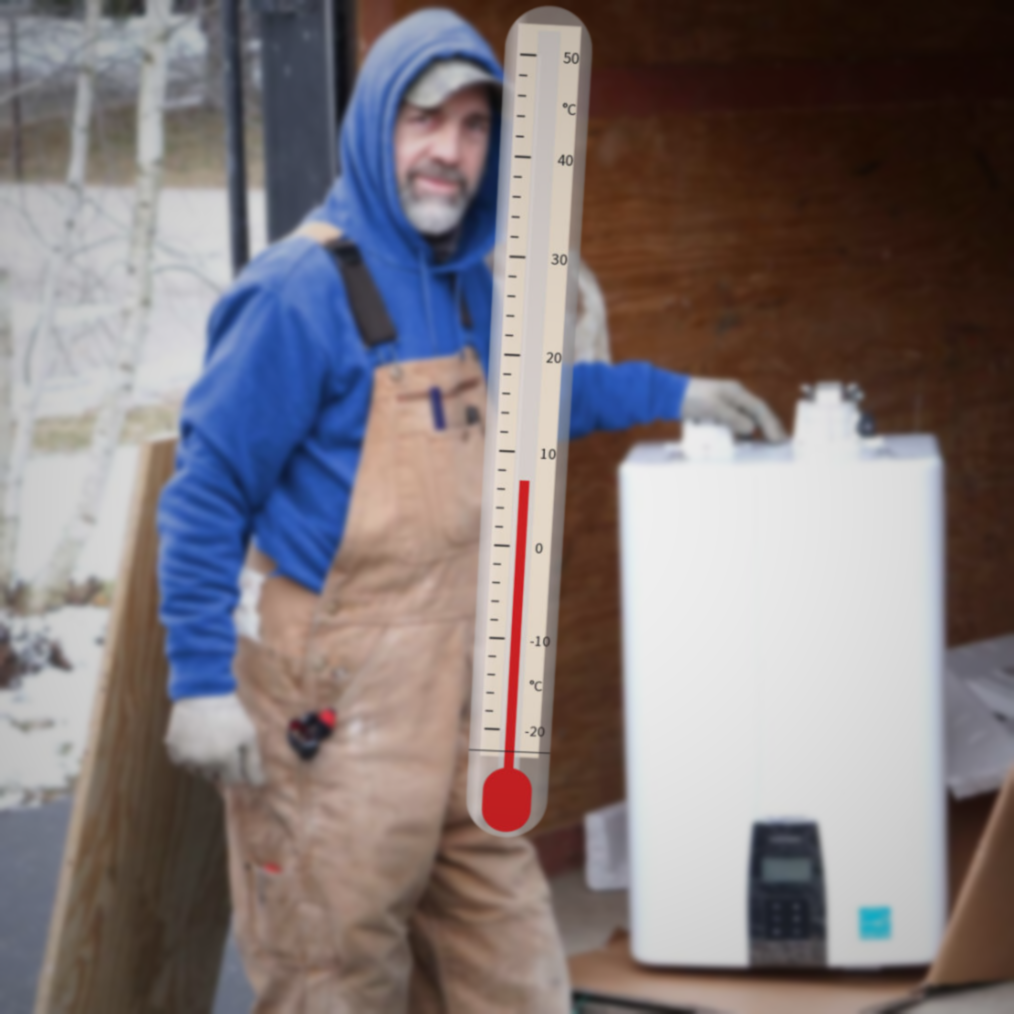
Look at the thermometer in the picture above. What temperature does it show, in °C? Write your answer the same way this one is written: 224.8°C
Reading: 7°C
